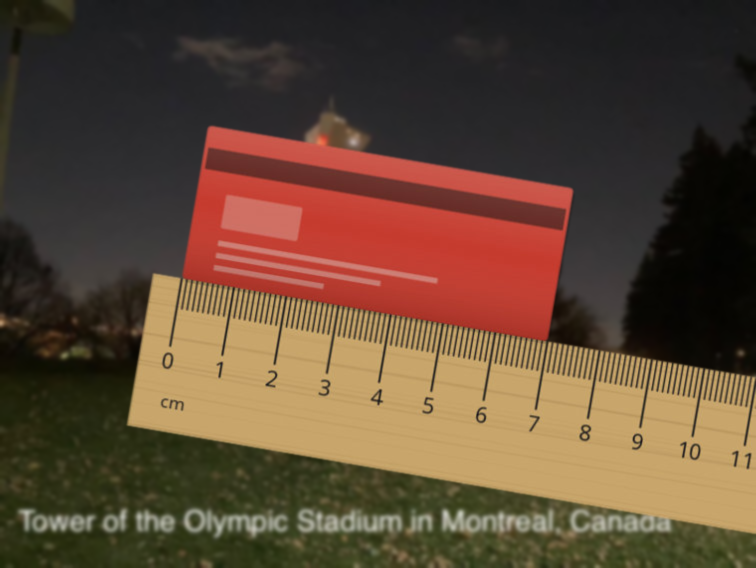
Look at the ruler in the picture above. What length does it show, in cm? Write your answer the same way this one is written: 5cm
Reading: 7cm
